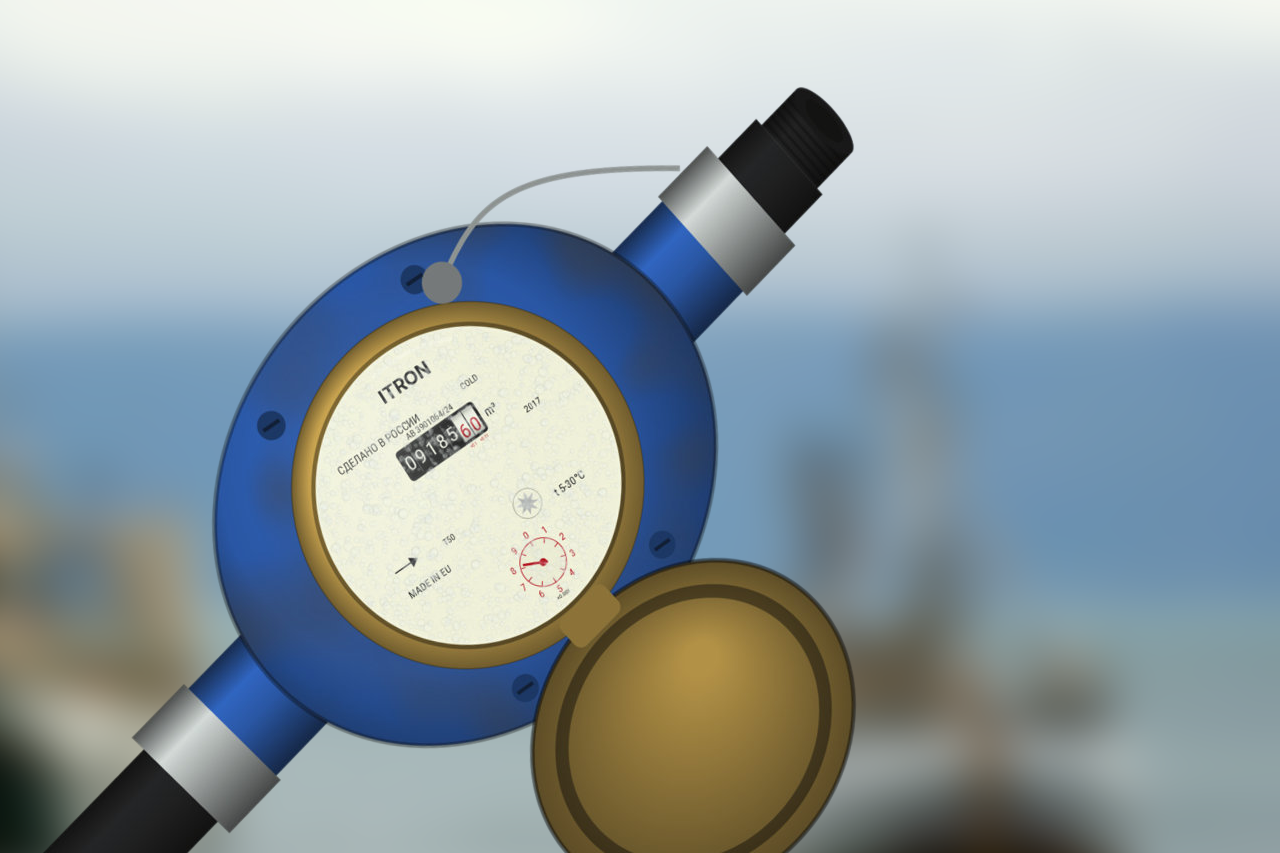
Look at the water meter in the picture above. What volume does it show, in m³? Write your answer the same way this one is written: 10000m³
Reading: 9185.598m³
